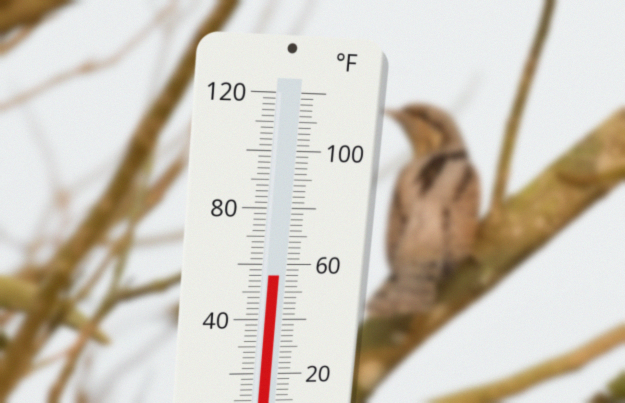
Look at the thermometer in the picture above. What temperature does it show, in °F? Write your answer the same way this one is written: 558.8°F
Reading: 56°F
